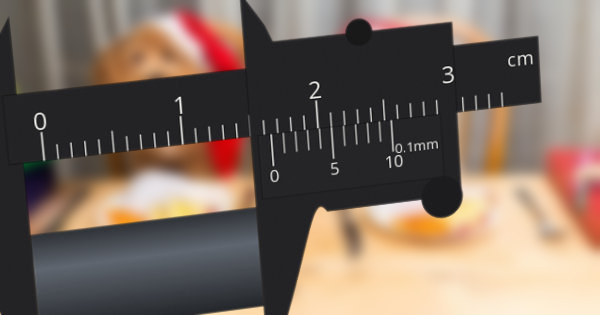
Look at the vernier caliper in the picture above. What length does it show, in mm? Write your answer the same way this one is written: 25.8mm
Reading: 16.5mm
